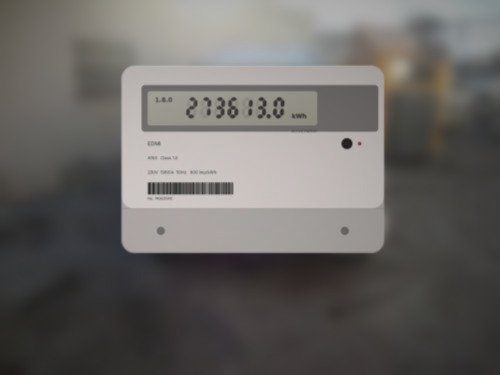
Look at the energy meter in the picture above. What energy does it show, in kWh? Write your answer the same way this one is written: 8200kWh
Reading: 273613.0kWh
